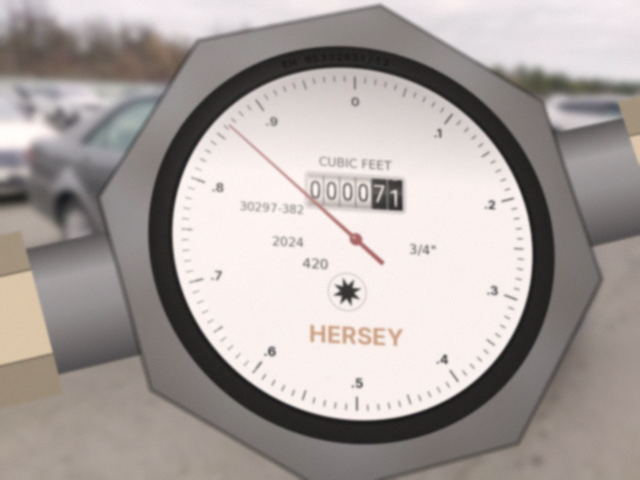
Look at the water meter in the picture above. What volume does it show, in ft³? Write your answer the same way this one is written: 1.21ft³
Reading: 70.86ft³
